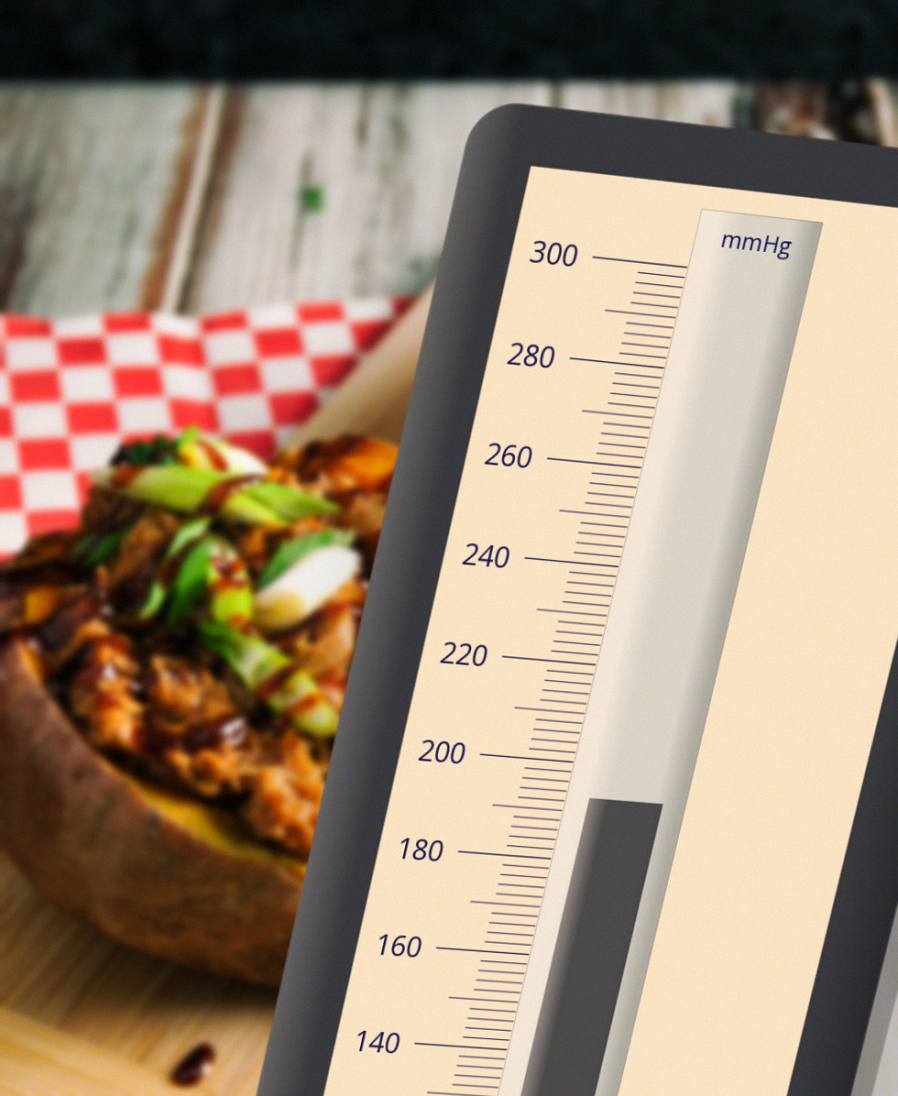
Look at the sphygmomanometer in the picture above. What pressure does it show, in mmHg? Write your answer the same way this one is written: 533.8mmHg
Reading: 193mmHg
